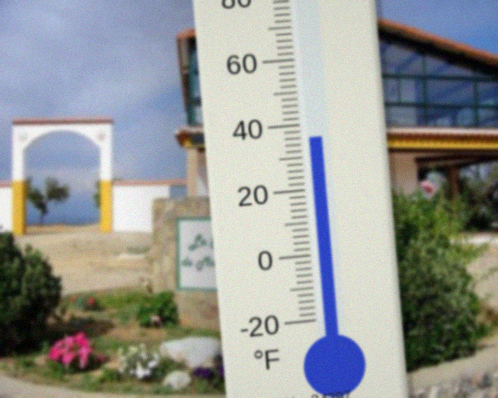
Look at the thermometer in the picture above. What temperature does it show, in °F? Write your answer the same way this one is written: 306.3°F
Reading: 36°F
